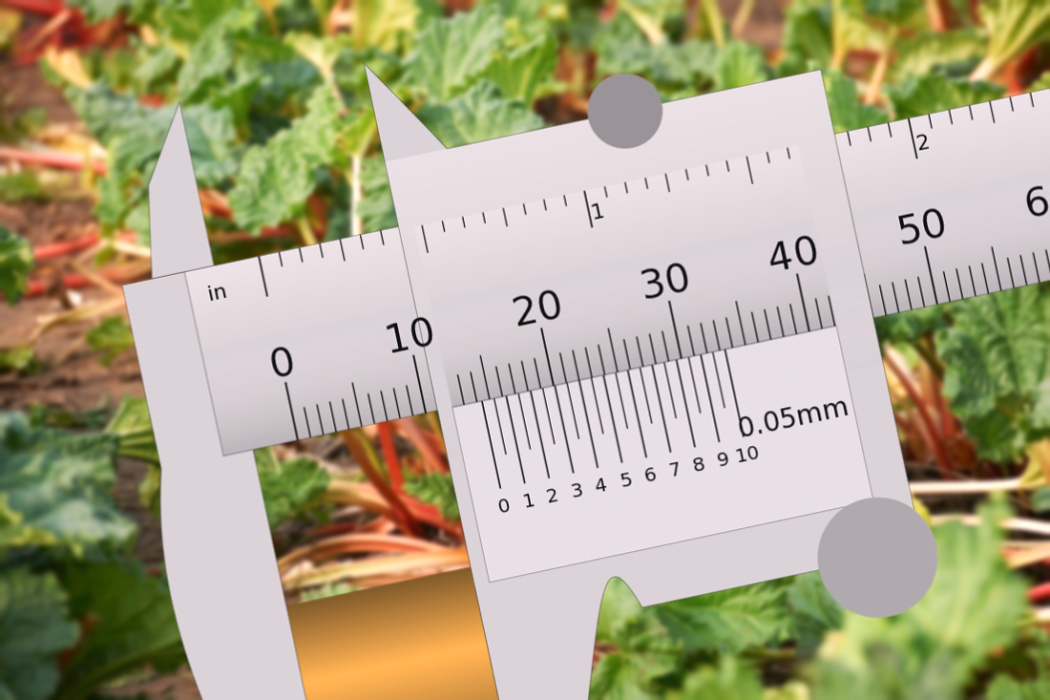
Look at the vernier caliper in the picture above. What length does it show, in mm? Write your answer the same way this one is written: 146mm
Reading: 14.4mm
